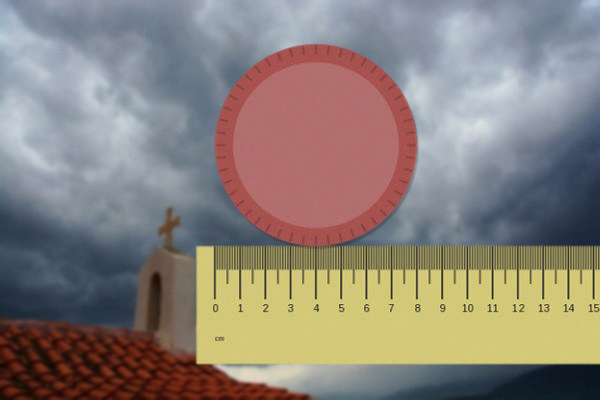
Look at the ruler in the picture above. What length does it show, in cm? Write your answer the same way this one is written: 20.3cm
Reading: 8cm
